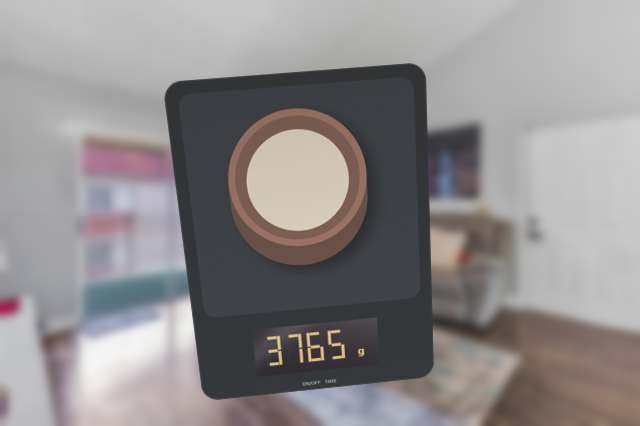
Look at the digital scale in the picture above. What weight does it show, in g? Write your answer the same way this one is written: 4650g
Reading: 3765g
